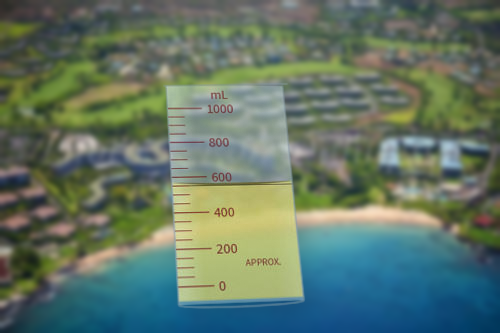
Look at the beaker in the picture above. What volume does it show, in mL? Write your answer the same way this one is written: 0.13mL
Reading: 550mL
